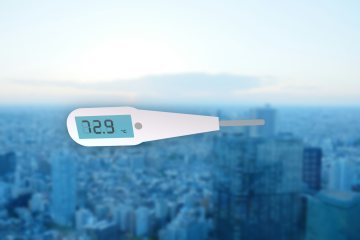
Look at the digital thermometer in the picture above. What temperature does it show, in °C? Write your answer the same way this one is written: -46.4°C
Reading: 72.9°C
